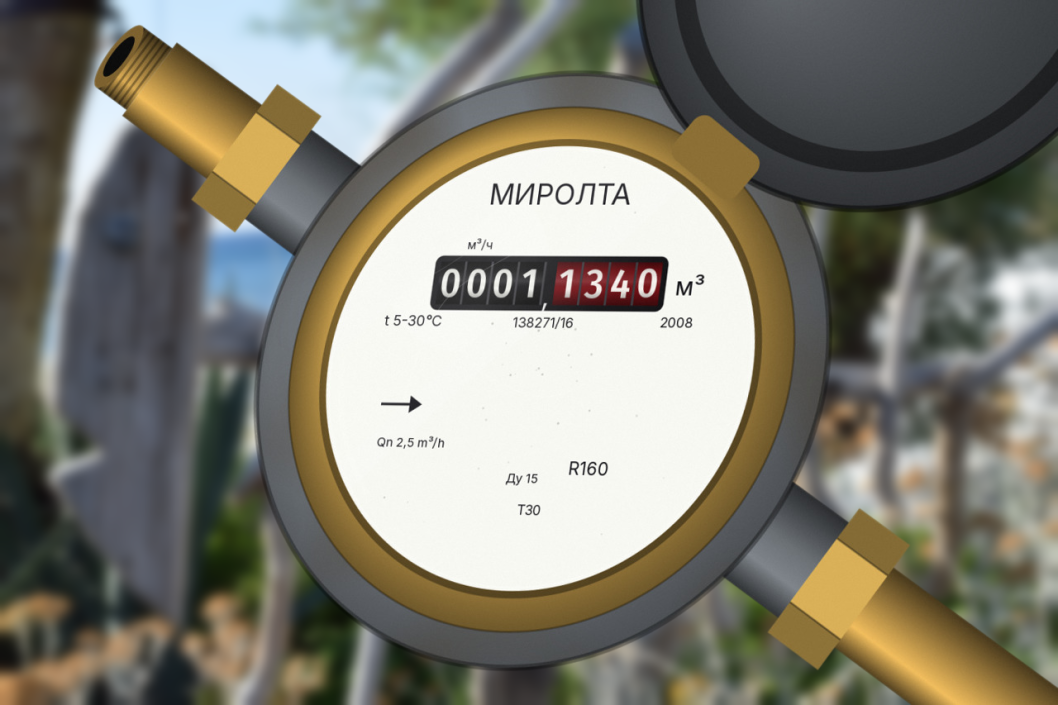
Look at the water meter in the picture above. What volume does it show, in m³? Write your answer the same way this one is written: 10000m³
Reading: 1.1340m³
